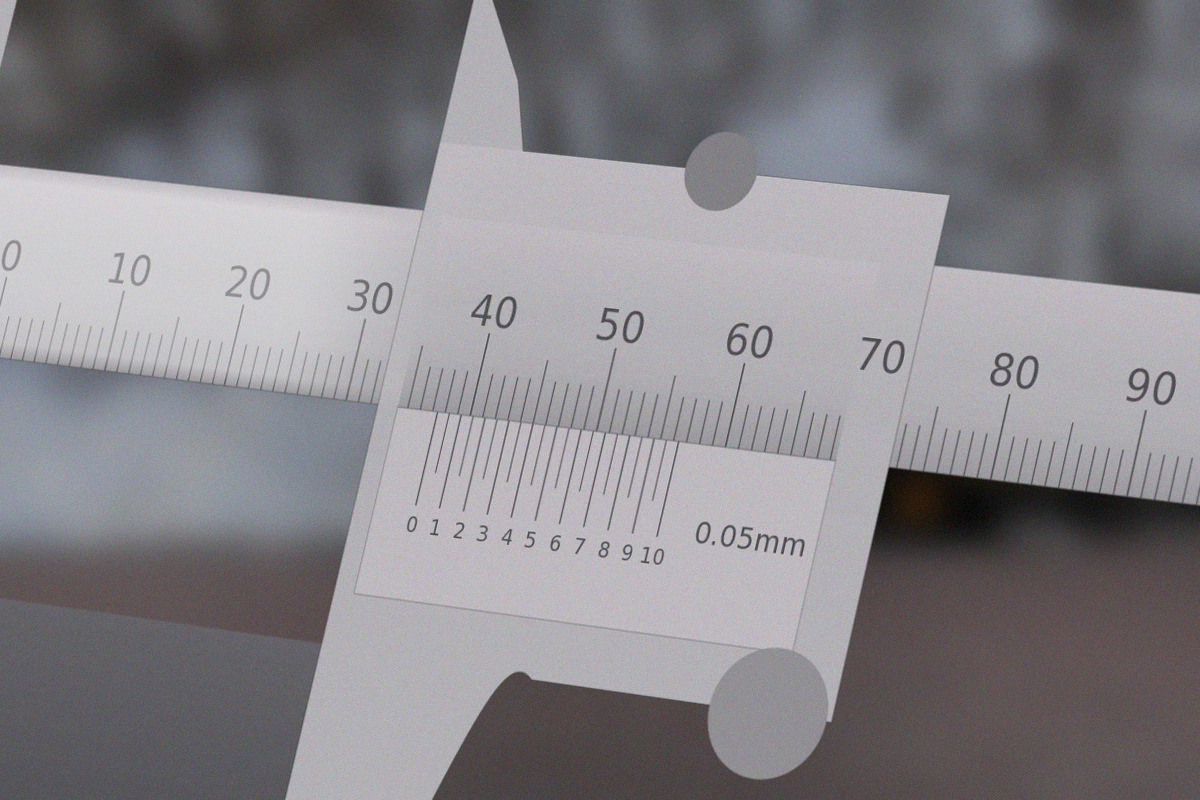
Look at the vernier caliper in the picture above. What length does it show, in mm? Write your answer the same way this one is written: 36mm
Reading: 37.4mm
